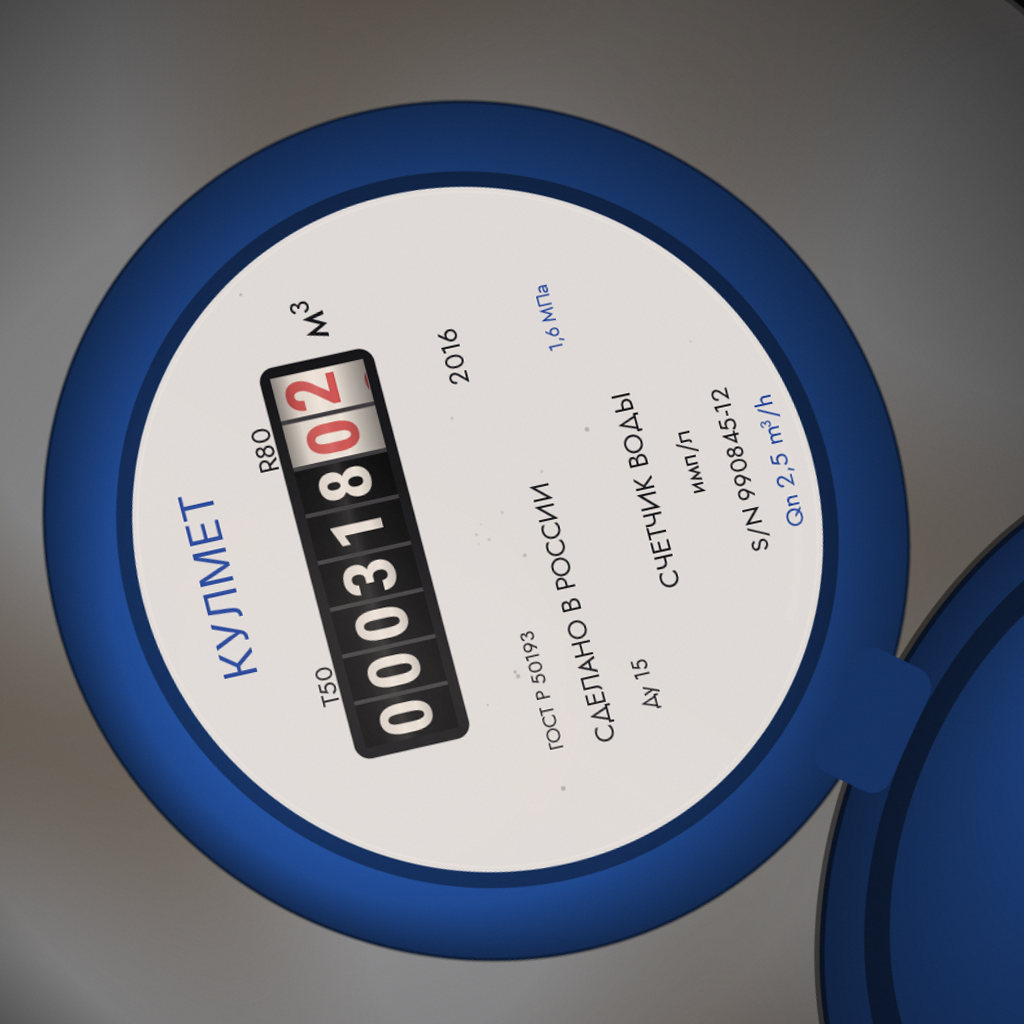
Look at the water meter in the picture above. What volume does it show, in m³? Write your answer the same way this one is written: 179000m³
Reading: 318.02m³
